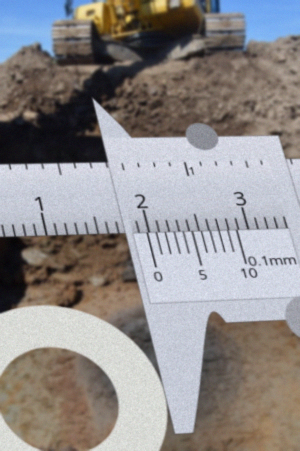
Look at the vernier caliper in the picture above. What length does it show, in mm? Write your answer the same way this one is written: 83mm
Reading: 19.8mm
